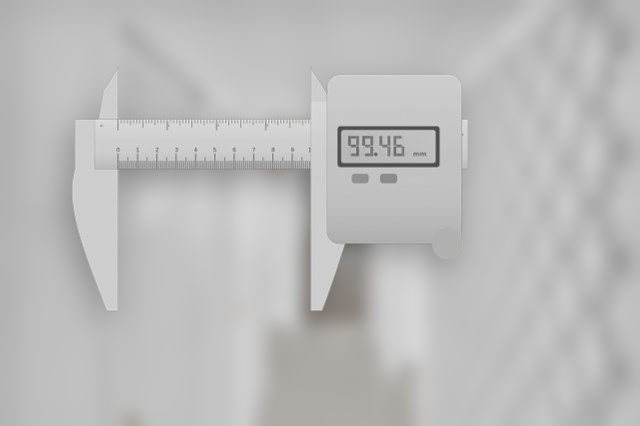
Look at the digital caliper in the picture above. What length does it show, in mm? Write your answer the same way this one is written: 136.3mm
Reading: 99.46mm
